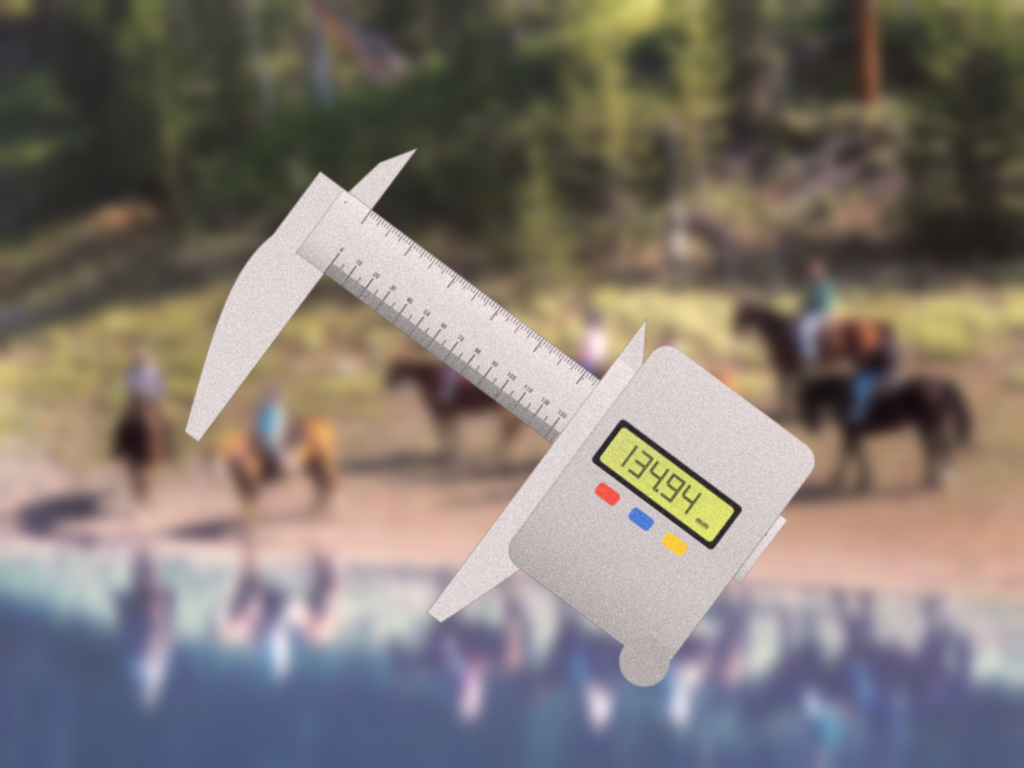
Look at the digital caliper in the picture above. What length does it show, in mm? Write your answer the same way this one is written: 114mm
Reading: 134.94mm
